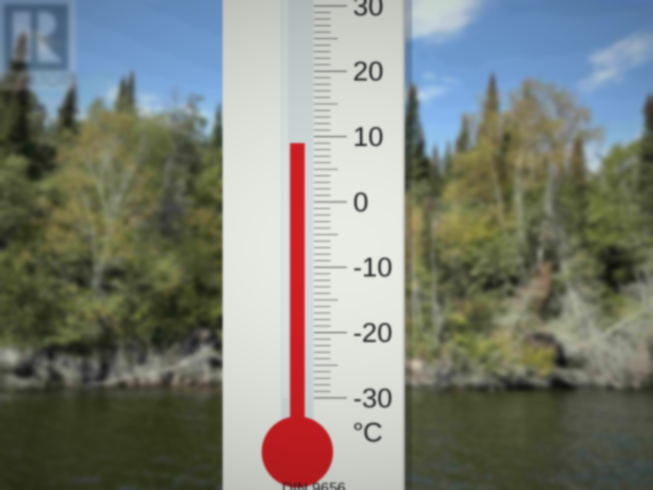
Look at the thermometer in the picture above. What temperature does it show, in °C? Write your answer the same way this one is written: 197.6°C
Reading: 9°C
